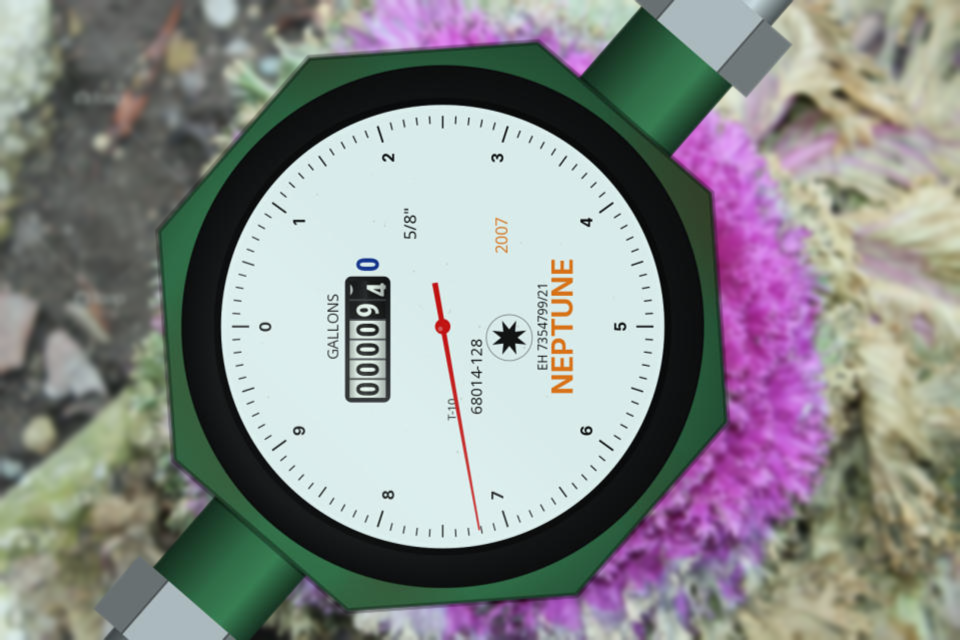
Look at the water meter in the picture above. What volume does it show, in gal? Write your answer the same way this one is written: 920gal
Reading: 937.2gal
